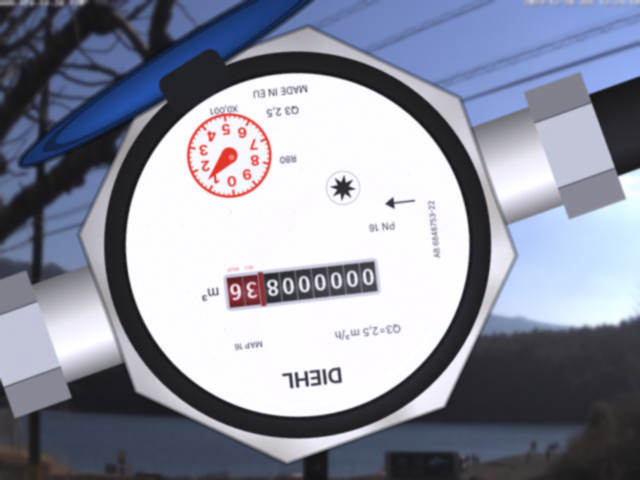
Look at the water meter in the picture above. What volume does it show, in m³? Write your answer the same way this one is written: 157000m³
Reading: 8.361m³
